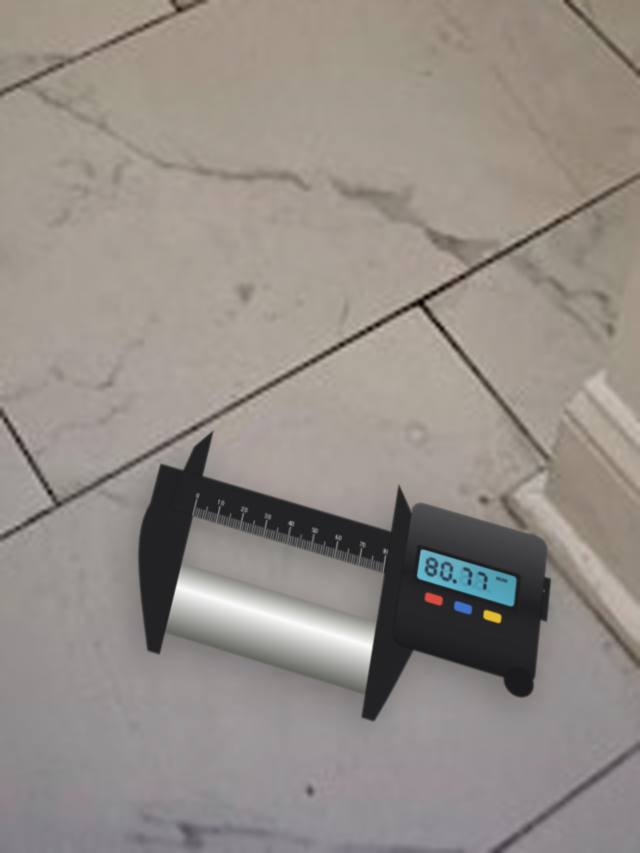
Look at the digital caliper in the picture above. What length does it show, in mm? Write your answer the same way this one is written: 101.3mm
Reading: 80.77mm
